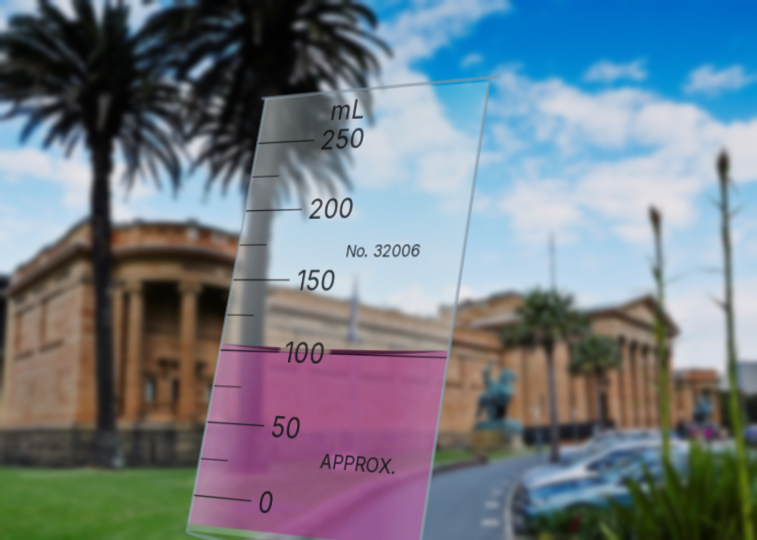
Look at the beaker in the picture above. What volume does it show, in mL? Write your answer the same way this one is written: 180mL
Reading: 100mL
